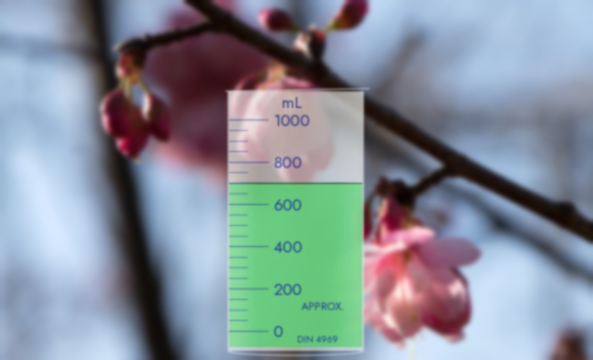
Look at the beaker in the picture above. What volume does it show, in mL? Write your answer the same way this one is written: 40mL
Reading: 700mL
